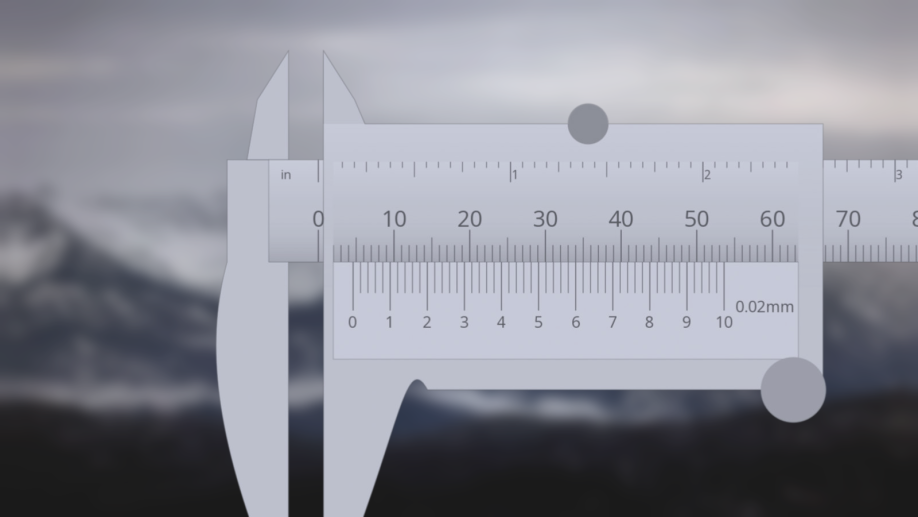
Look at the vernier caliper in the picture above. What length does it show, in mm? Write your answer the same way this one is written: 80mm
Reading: 4.6mm
